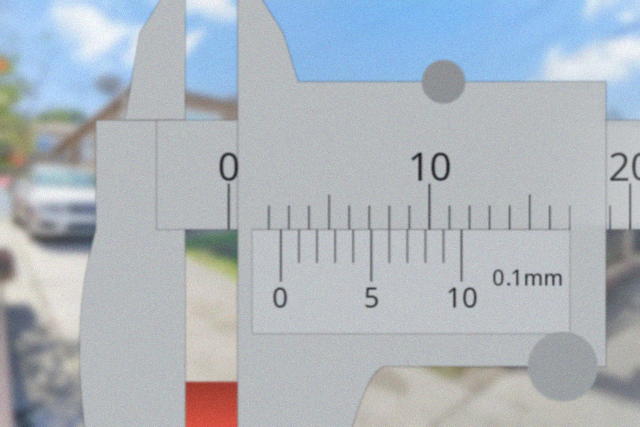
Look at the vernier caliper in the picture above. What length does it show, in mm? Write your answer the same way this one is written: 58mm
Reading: 2.6mm
